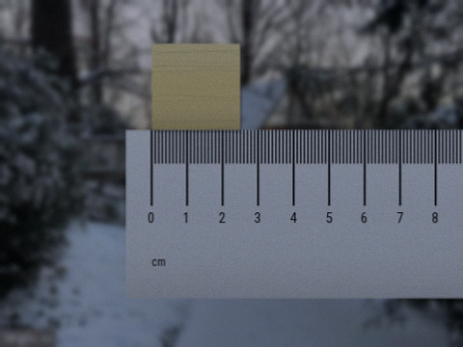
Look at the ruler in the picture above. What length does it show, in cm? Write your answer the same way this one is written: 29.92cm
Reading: 2.5cm
